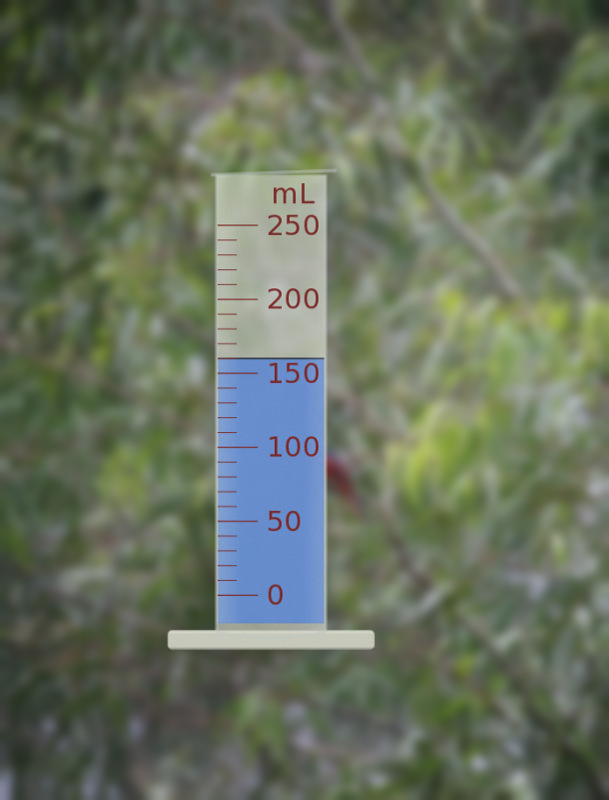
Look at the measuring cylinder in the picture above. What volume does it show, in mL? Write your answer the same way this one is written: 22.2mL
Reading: 160mL
